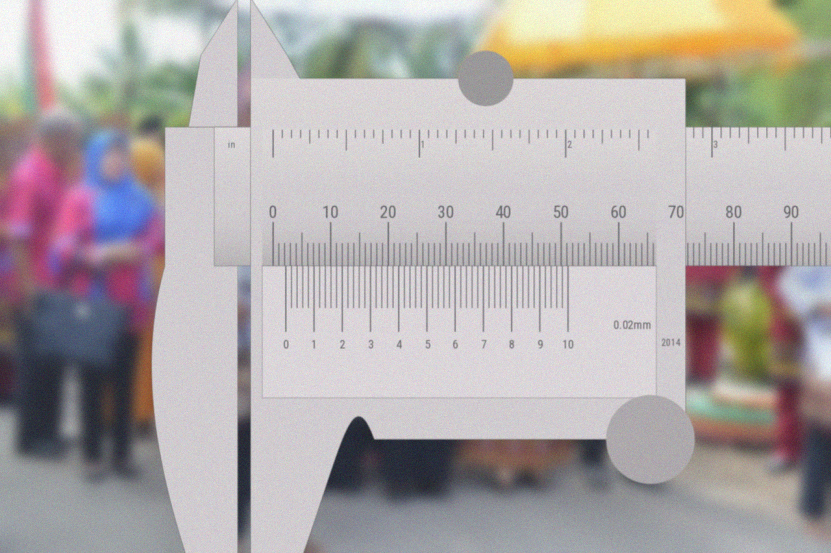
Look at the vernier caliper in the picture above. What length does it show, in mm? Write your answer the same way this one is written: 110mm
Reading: 2.2mm
